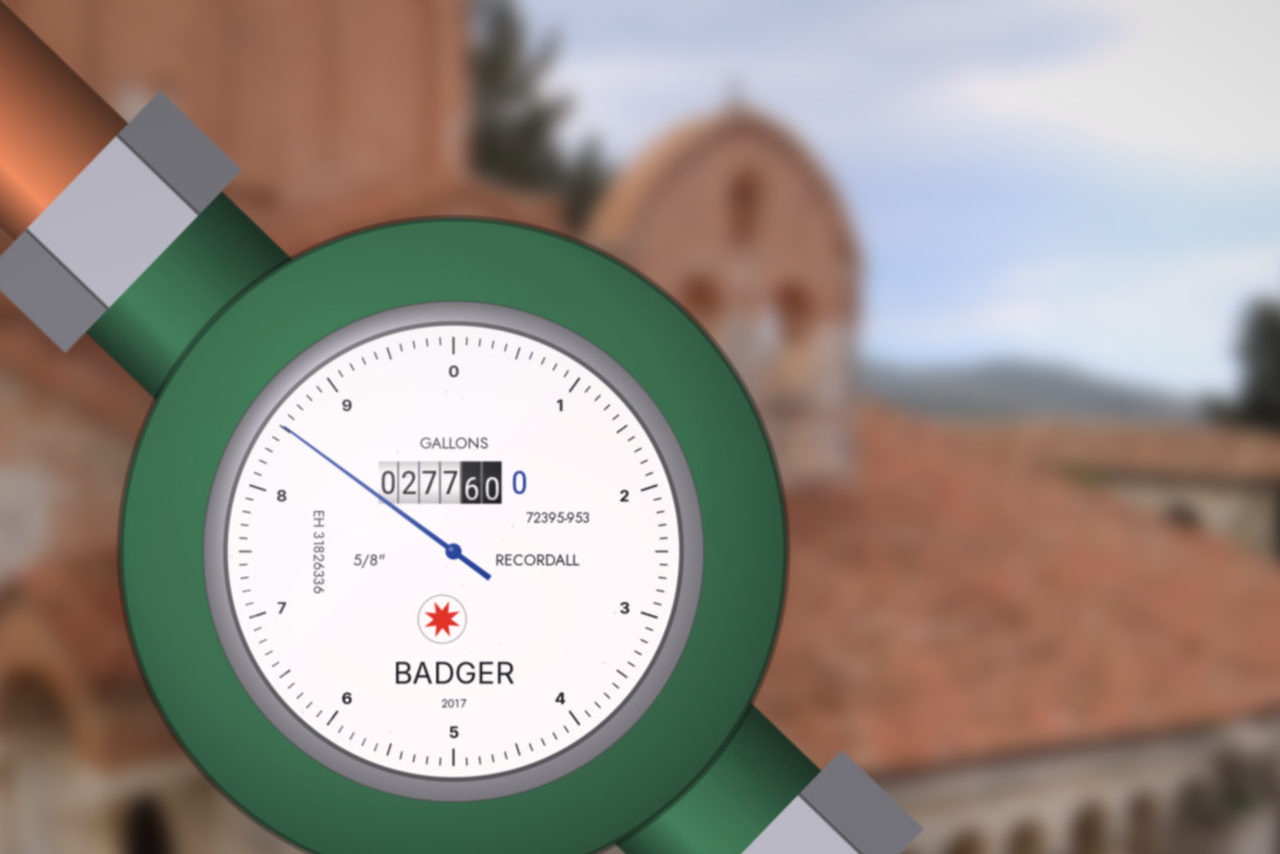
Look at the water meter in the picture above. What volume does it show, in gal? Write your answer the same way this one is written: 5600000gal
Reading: 277598.5gal
